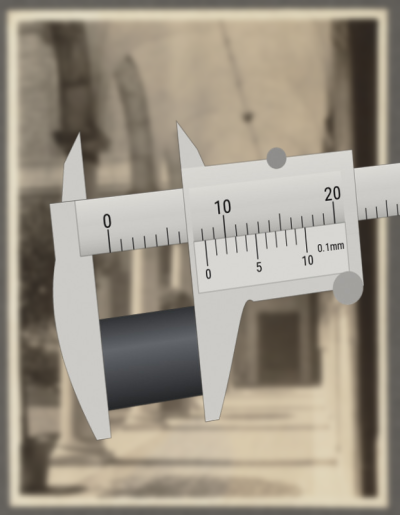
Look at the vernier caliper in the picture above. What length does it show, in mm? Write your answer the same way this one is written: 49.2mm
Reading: 8.2mm
